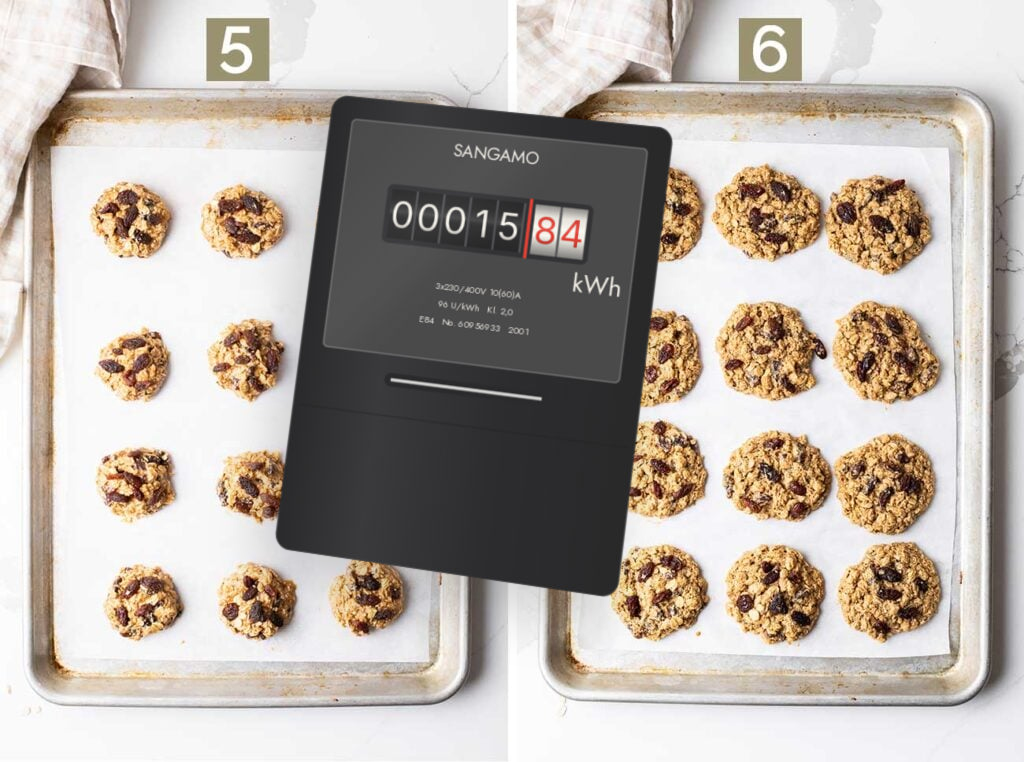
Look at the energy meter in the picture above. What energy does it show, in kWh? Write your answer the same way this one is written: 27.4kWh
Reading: 15.84kWh
